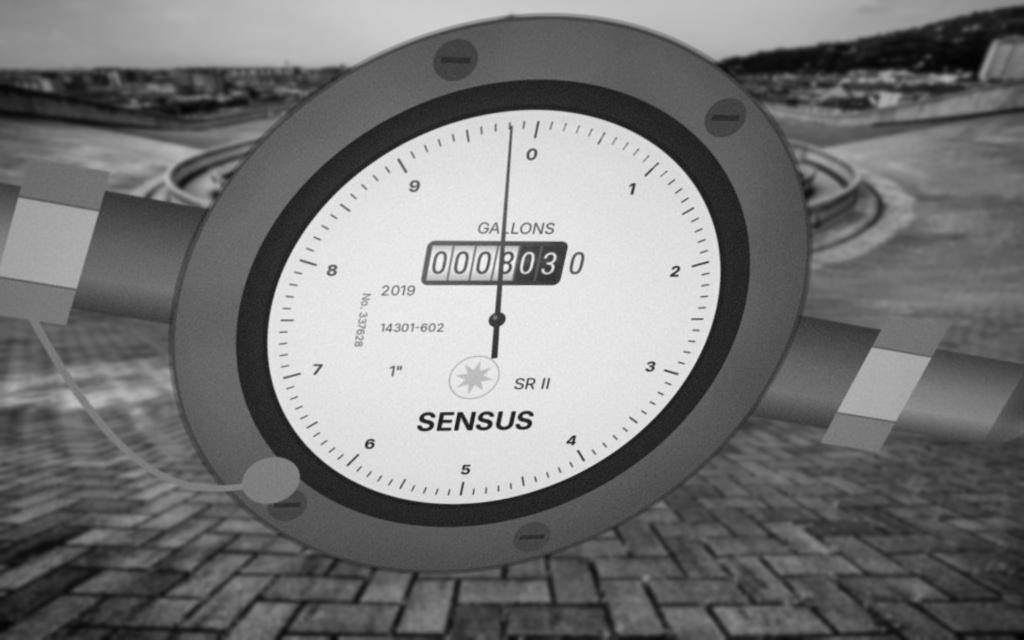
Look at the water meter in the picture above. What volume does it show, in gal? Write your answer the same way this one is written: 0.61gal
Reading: 8029.8gal
